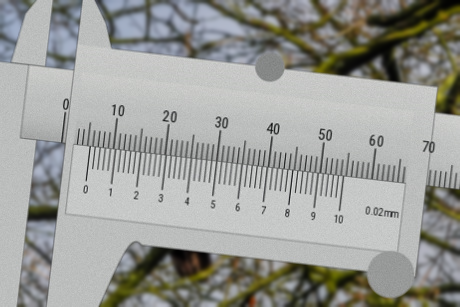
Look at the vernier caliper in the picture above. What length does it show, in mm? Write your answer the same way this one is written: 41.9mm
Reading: 5.5mm
